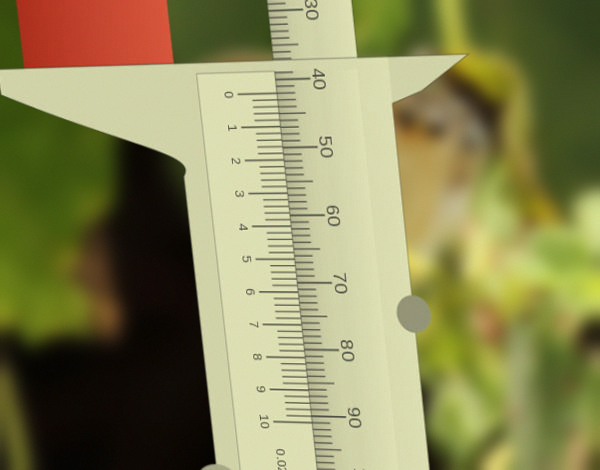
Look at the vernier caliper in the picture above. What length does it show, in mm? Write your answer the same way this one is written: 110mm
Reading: 42.0mm
